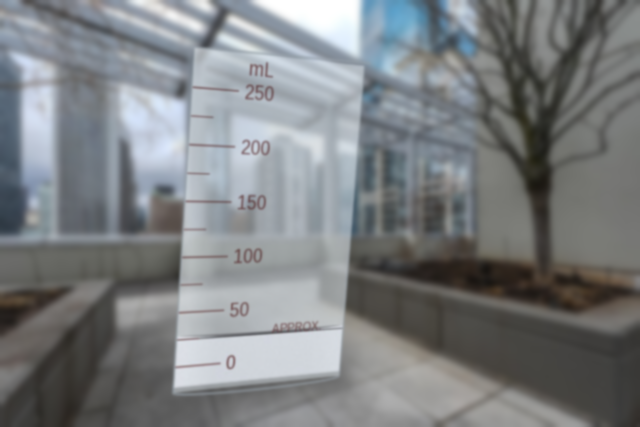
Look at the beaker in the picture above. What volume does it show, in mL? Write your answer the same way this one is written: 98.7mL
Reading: 25mL
